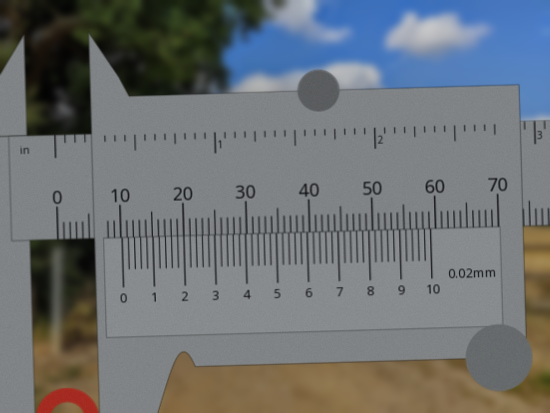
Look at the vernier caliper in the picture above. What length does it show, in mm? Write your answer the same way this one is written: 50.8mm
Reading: 10.2mm
